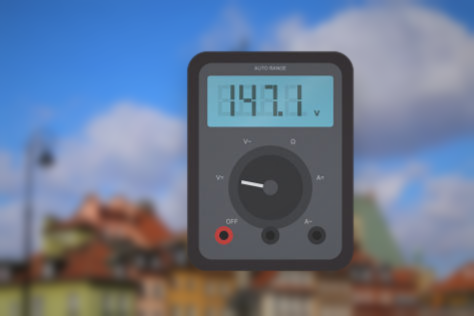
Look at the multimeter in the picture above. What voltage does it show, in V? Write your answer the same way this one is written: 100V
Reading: 147.1V
